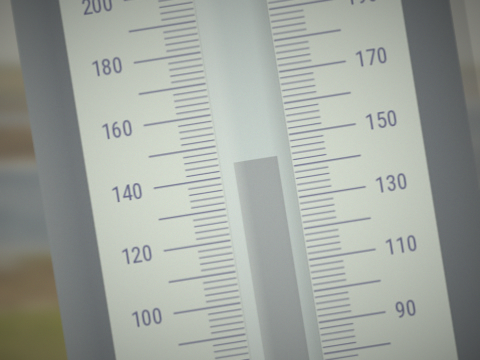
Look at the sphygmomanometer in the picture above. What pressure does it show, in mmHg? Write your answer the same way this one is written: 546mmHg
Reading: 144mmHg
